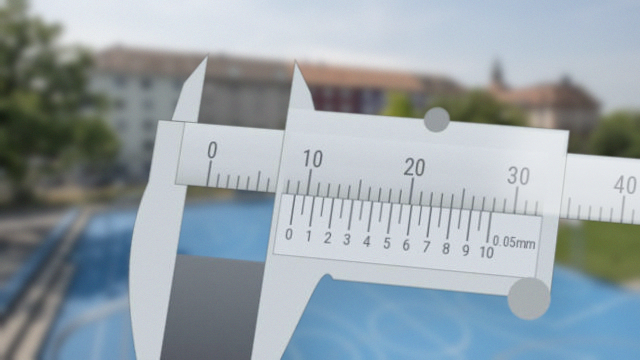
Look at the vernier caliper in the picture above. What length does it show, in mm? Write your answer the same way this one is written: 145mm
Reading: 8.8mm
